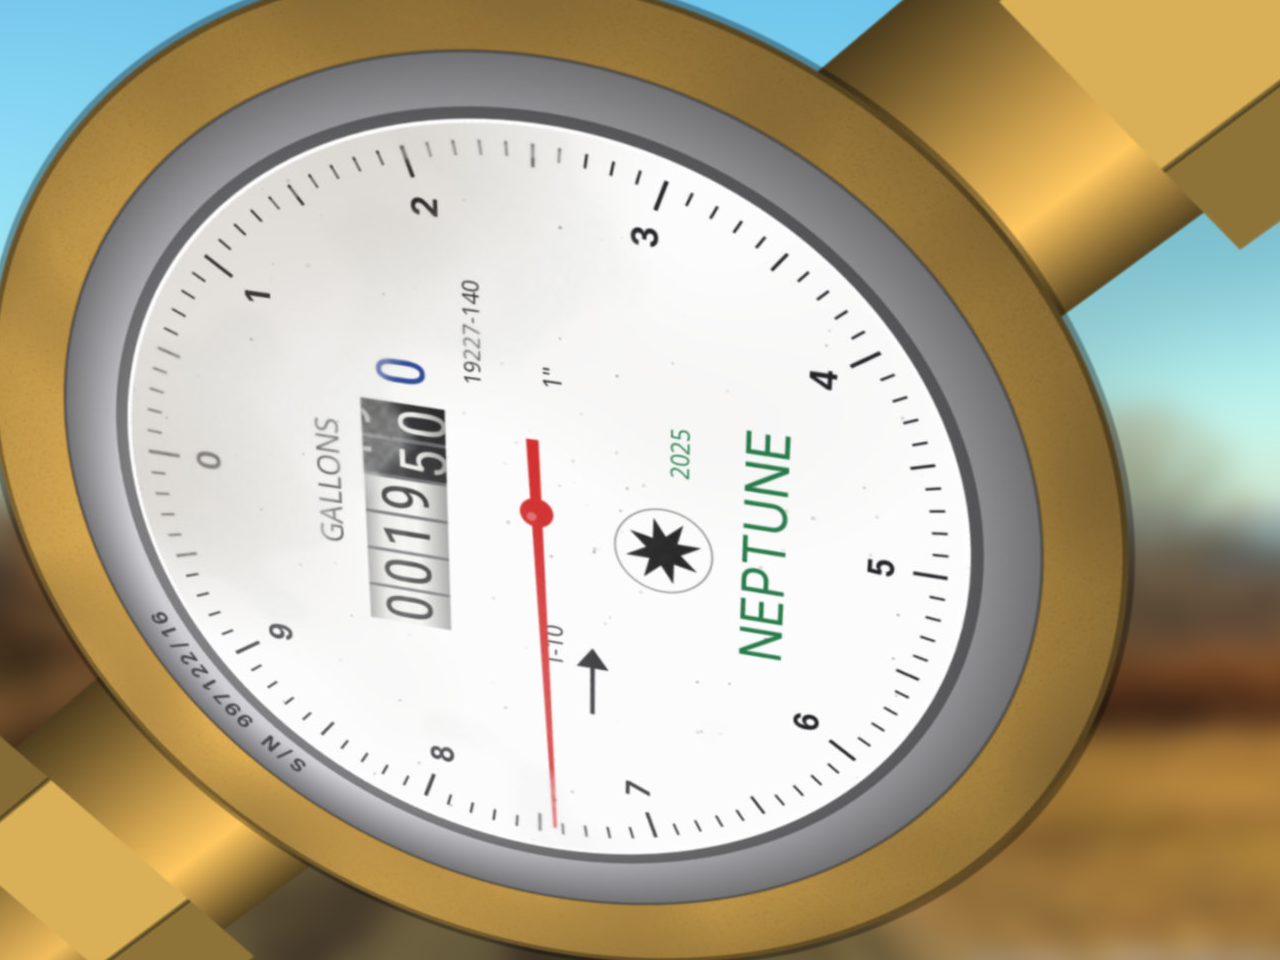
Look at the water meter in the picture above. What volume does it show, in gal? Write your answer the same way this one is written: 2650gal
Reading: 19497.4gal
